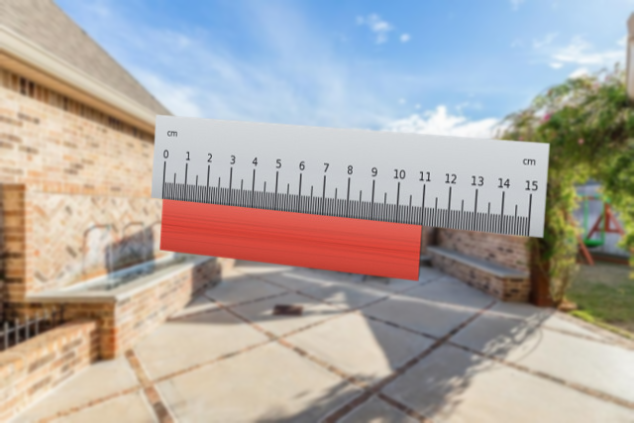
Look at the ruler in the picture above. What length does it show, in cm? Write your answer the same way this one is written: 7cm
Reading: 11cm
